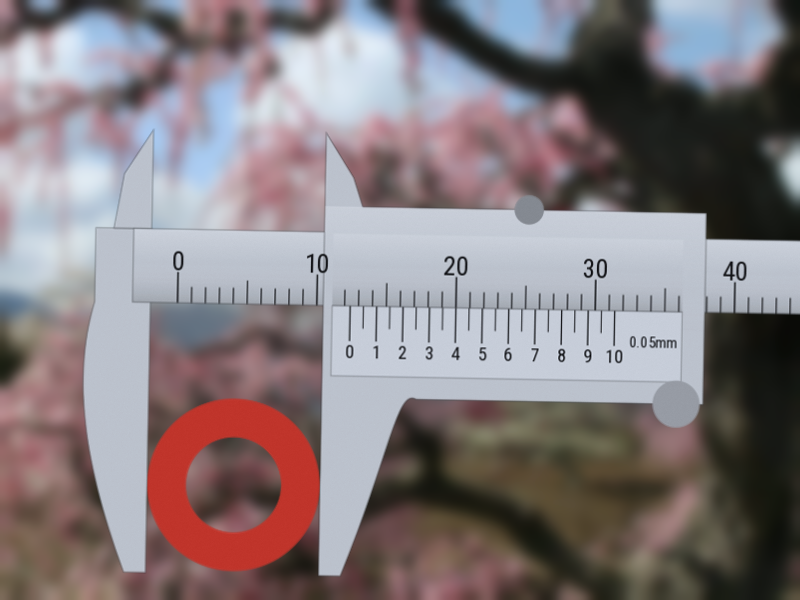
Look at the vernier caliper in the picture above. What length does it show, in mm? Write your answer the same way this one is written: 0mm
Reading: 12.4mm
